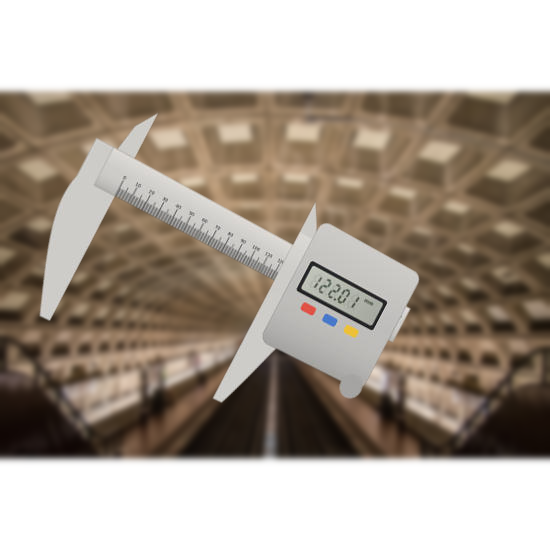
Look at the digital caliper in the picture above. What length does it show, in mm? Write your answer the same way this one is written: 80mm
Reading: 122.01mm
